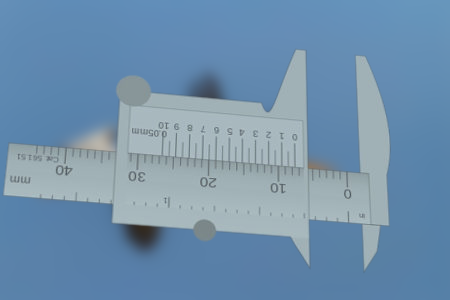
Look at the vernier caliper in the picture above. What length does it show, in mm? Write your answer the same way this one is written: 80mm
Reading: 7.6mm
